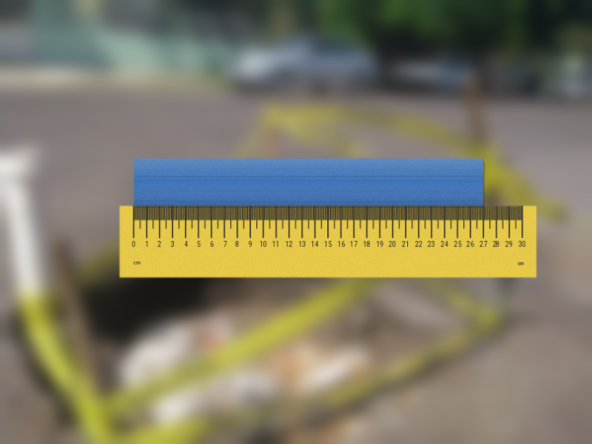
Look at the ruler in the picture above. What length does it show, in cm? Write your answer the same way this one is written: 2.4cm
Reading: 27cm
